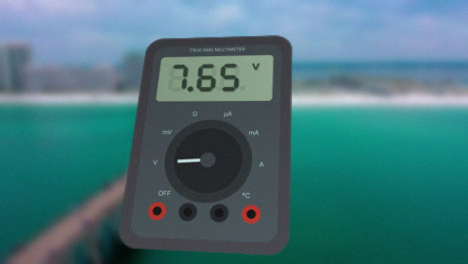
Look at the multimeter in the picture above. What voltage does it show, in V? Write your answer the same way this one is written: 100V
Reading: 7.65V
